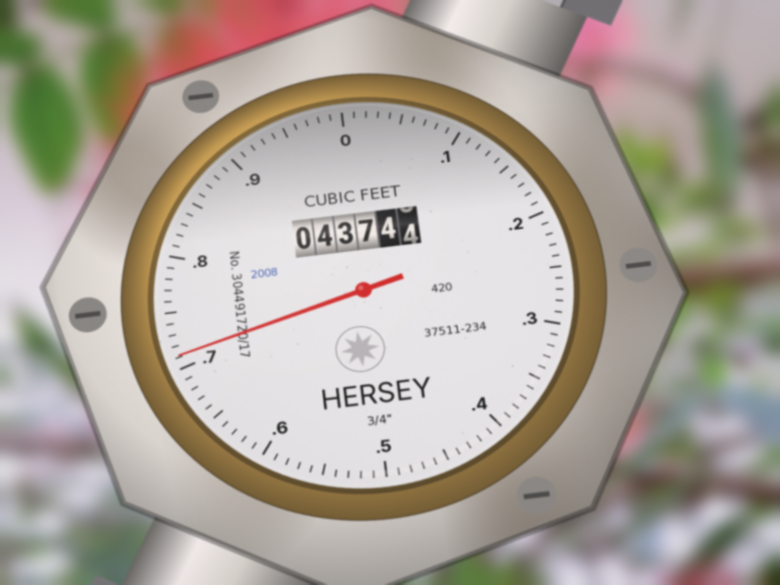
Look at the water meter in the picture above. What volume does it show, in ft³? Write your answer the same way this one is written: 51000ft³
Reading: 43743.71ft³
